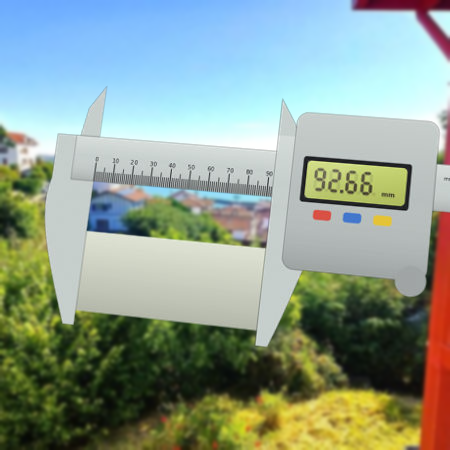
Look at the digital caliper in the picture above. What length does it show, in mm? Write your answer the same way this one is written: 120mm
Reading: 92.66mm
